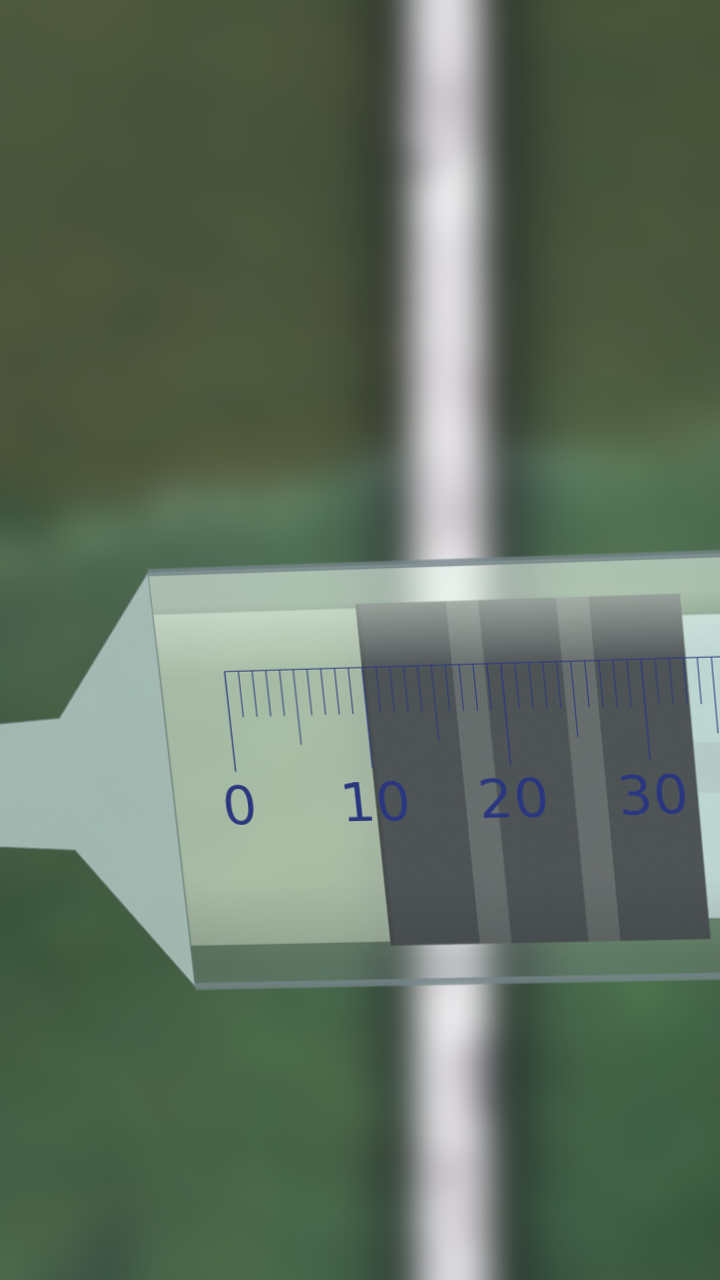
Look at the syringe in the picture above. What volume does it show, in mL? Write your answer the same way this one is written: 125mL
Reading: 10mL
